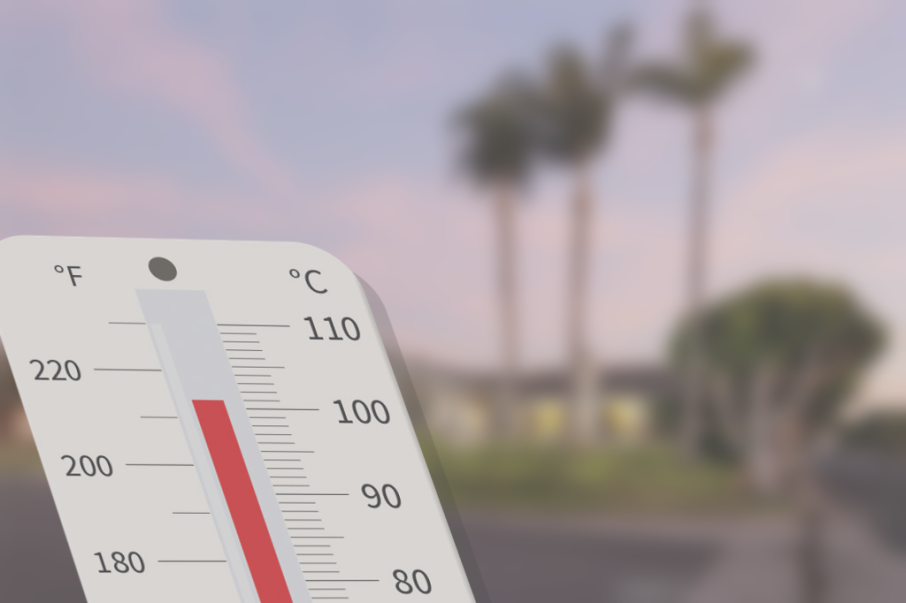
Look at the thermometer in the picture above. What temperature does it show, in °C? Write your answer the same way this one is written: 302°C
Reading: 101°C
